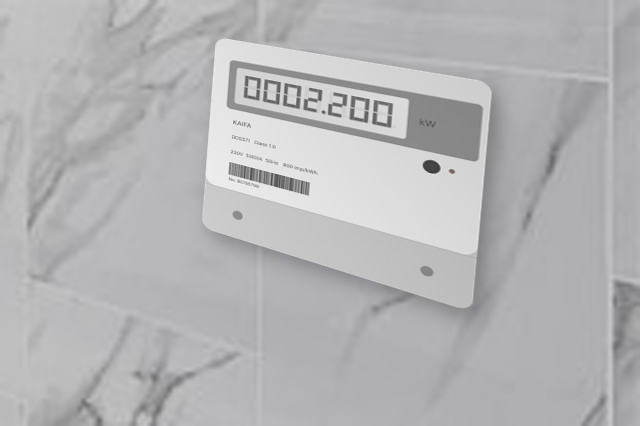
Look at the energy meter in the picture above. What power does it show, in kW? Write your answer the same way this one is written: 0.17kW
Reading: 2.200kW
